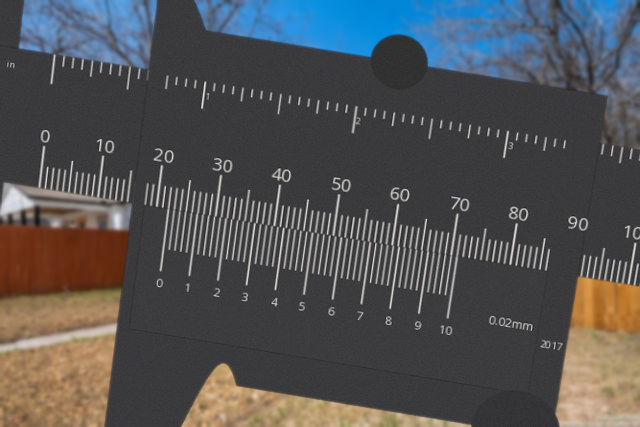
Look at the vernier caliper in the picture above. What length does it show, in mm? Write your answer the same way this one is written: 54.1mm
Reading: 22.0mm
